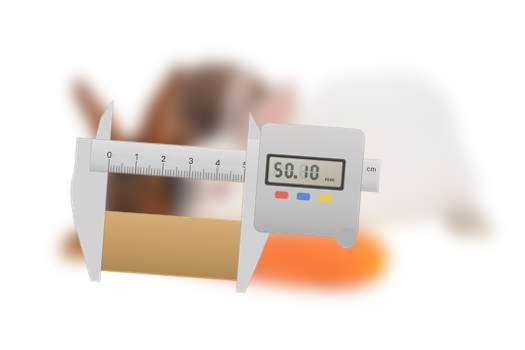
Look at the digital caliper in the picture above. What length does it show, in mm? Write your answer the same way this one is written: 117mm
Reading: 50.10mm
